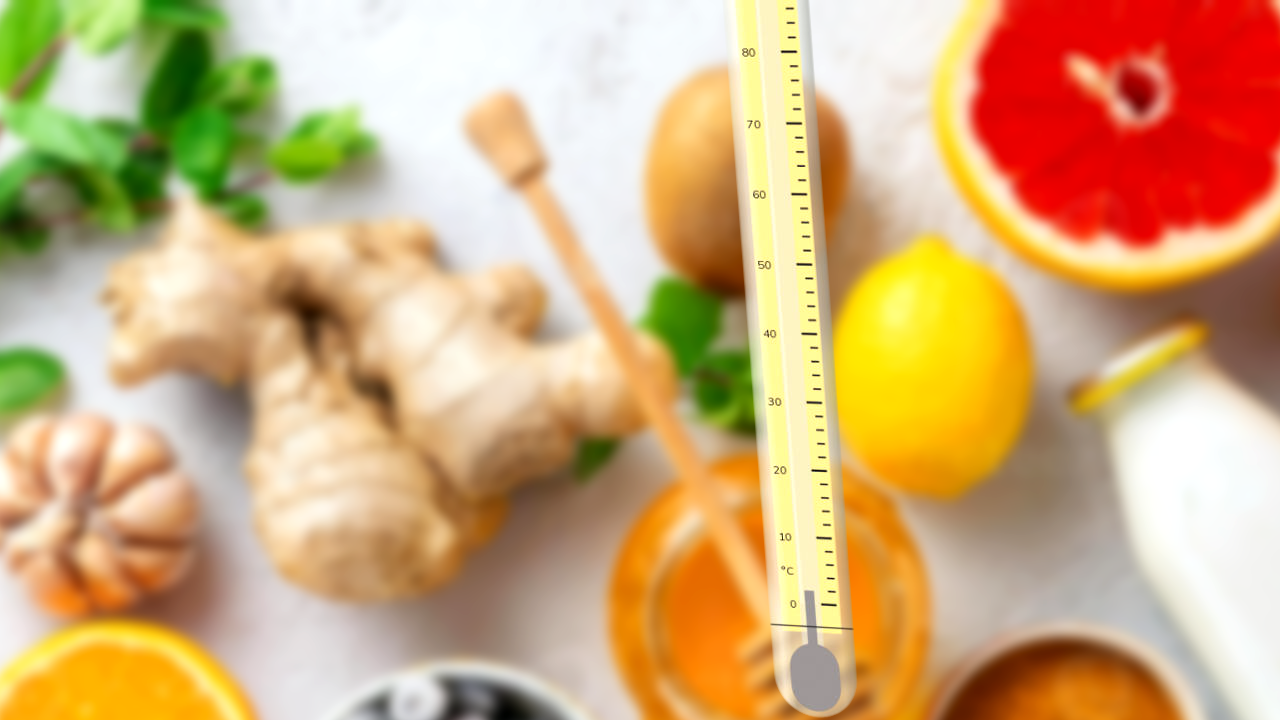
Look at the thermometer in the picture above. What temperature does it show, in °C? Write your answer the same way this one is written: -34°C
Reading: 2°C
